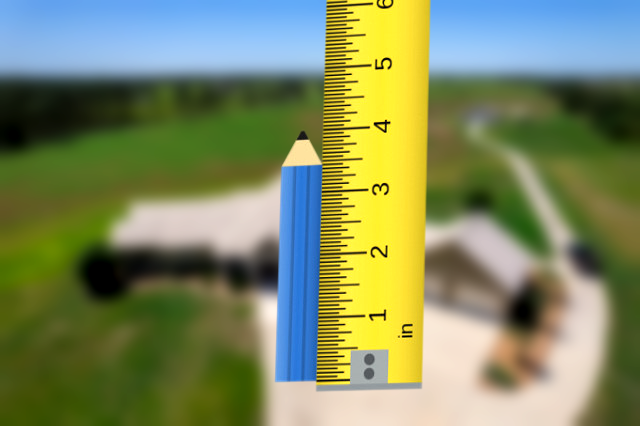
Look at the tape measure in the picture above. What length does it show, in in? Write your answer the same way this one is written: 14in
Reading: 4in
